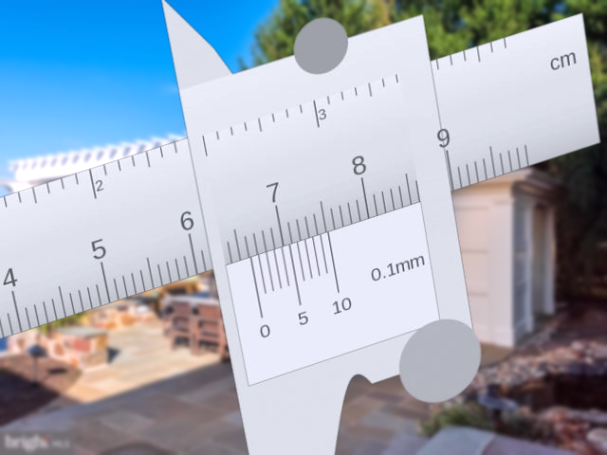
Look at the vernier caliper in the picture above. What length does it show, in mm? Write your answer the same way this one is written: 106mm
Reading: 66.2mm
